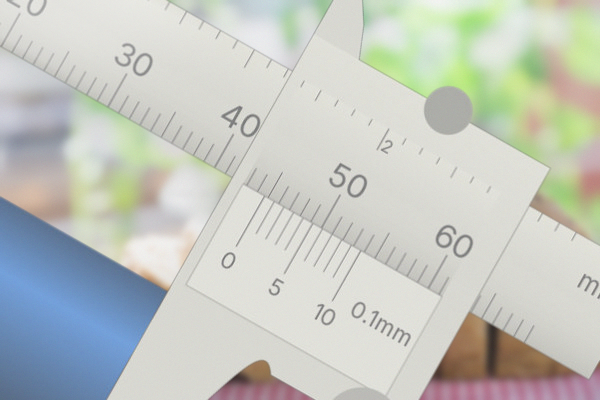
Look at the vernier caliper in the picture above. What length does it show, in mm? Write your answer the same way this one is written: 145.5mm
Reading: 44.7mm
